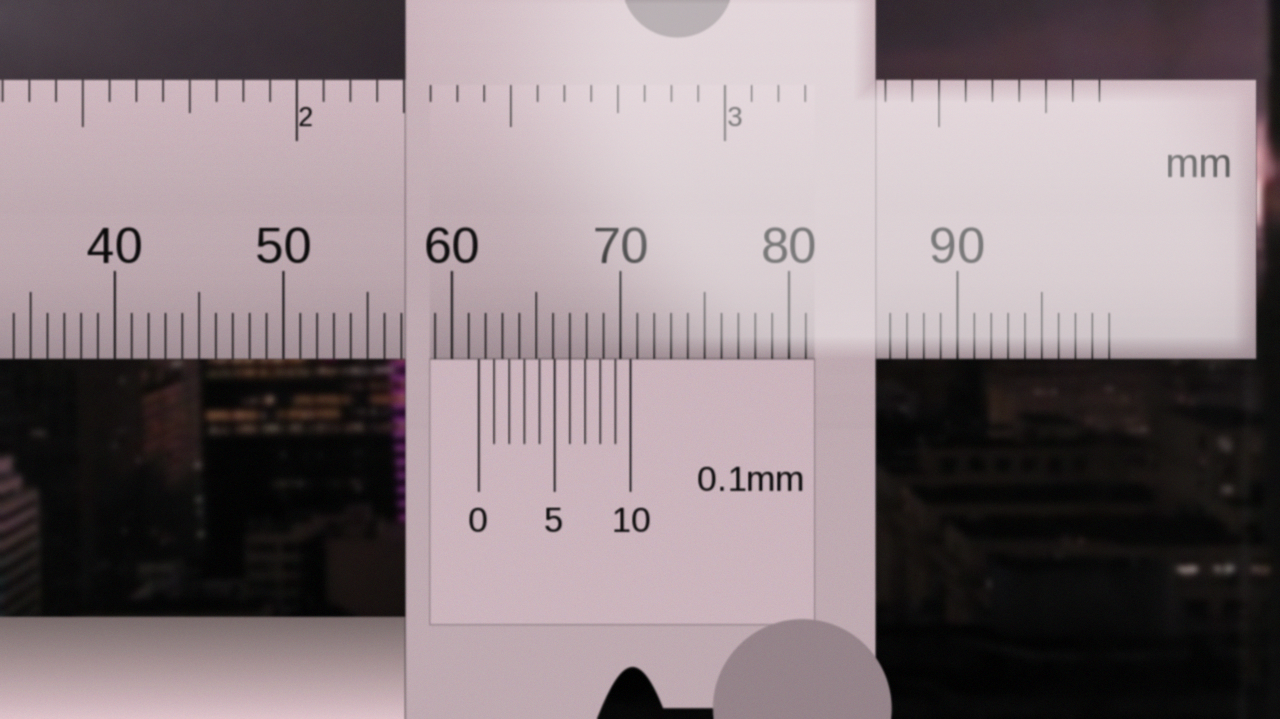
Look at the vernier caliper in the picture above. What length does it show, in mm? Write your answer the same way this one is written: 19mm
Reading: 61.6mm
